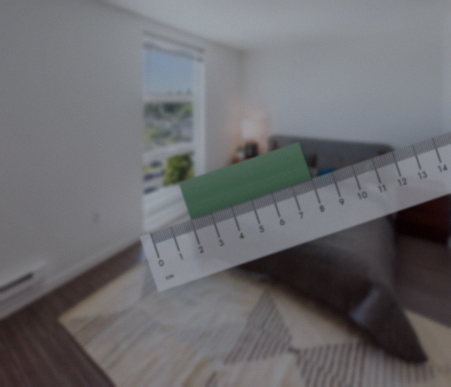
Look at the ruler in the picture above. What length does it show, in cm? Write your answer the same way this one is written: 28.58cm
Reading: 6cm
